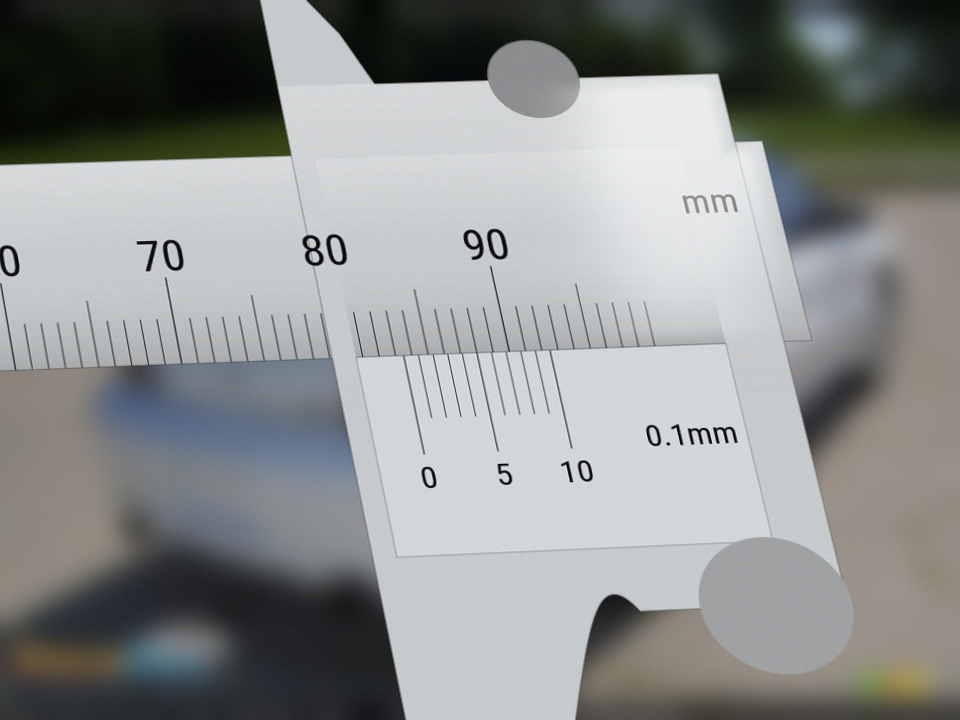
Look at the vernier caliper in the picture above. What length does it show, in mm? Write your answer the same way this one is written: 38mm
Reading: 83.5mm
